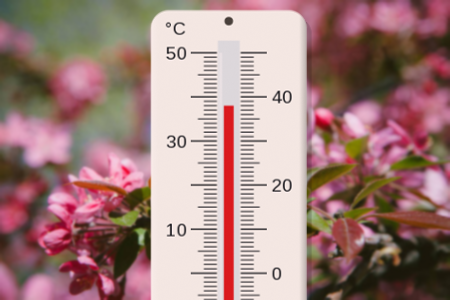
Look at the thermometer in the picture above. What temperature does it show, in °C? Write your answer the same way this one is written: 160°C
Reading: 38°C
